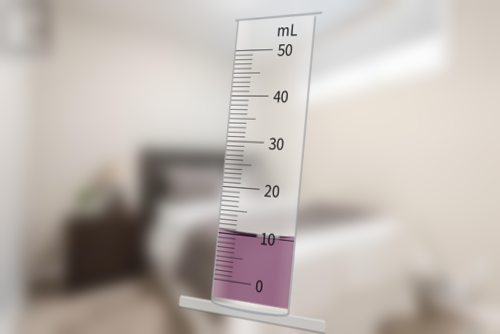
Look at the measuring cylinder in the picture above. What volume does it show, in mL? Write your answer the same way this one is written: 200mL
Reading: 10mL
